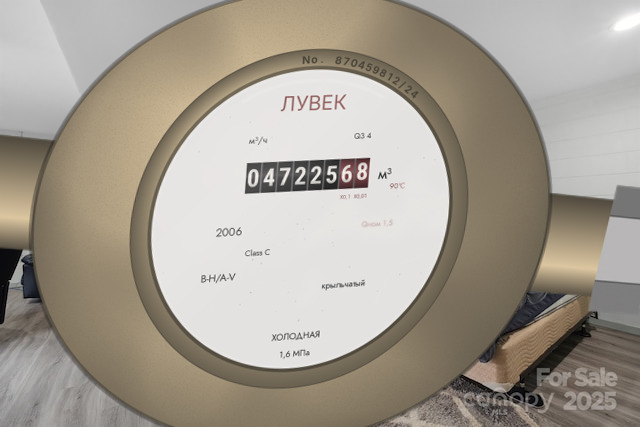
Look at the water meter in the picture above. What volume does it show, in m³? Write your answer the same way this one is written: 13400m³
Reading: 47225.68m³
